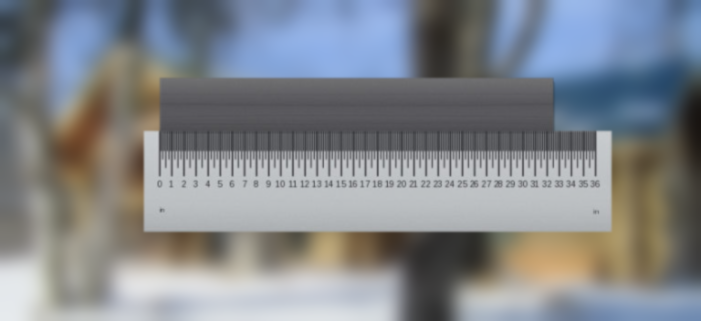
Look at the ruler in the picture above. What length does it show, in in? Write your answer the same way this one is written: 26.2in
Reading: 32.5in
